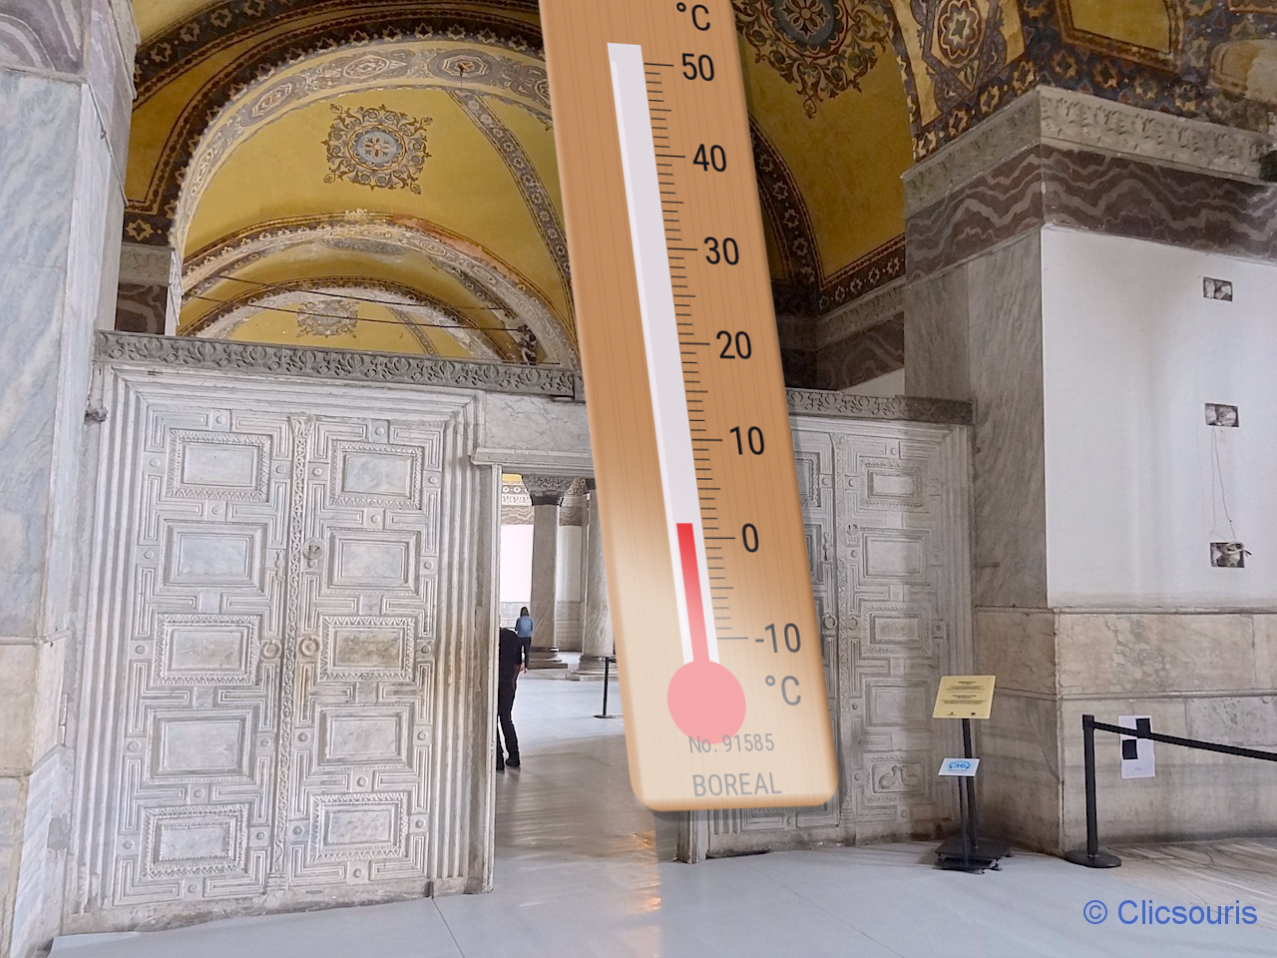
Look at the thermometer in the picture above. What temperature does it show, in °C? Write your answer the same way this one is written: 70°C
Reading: 1.5°C
